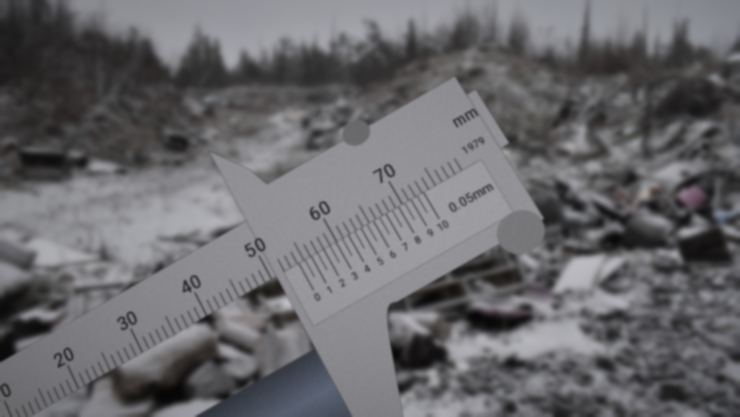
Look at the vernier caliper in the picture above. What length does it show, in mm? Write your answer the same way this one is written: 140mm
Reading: 54.2mm
